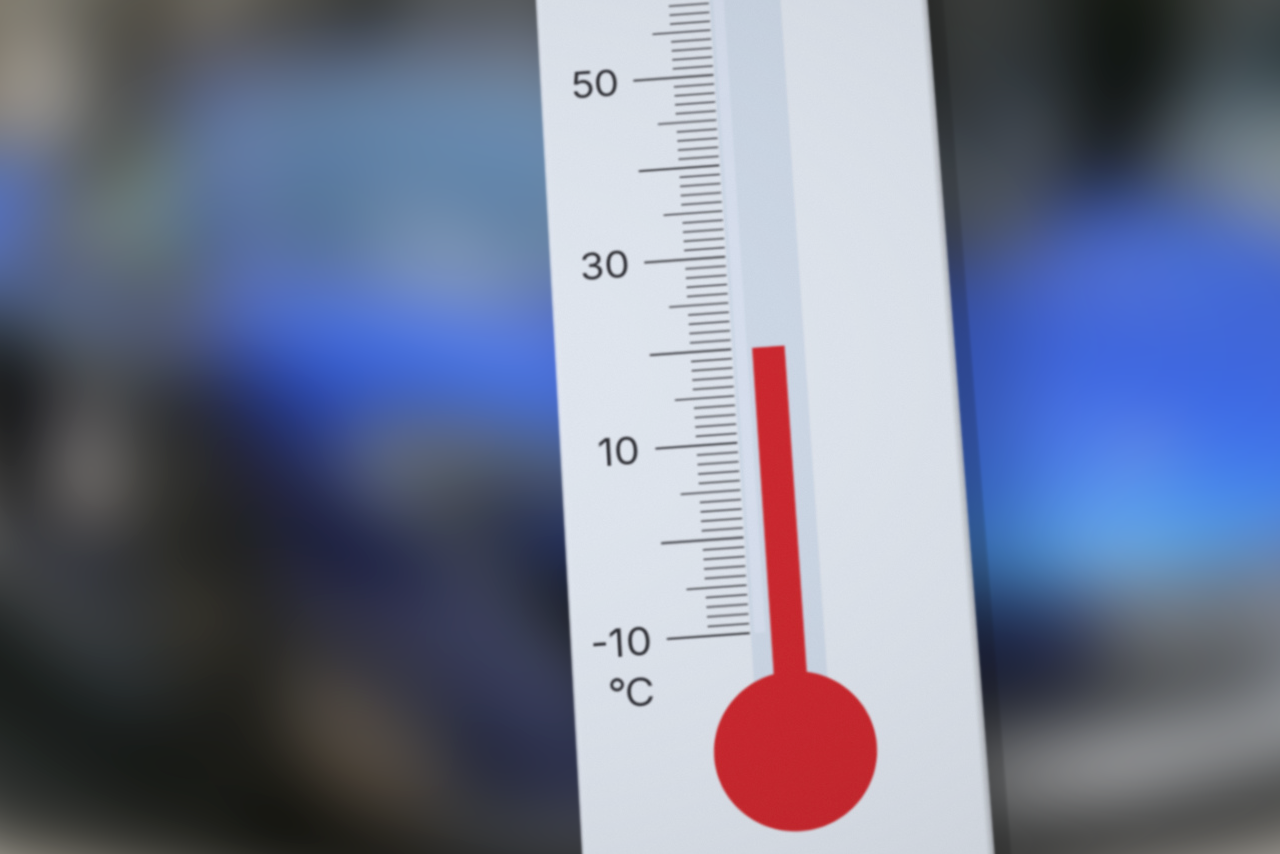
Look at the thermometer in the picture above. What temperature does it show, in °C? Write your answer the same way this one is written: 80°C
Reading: 20°C
